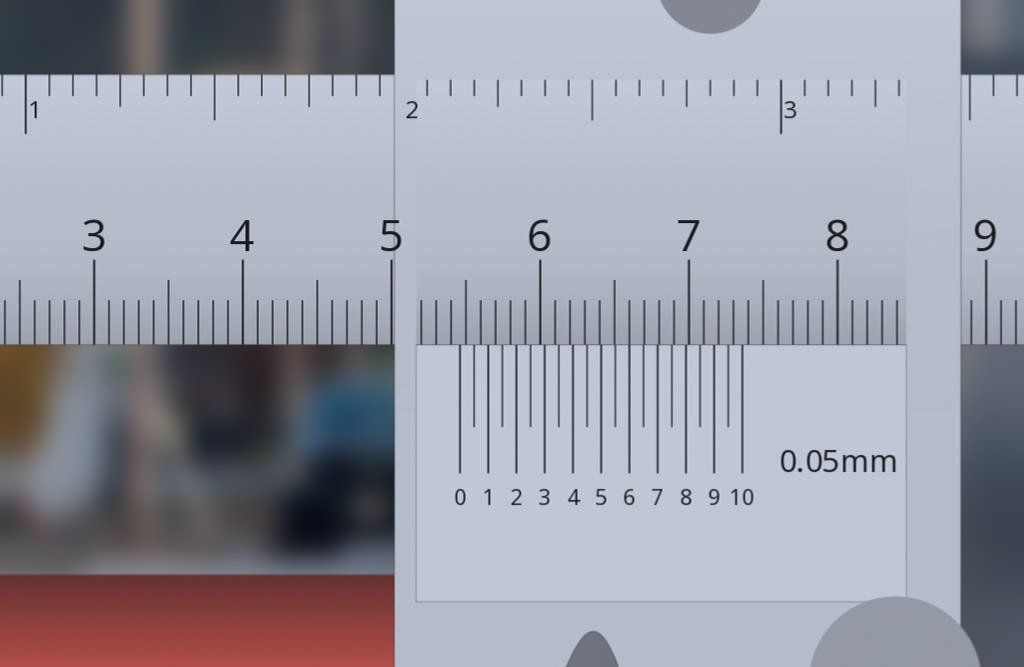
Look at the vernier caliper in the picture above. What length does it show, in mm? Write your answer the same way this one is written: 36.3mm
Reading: 54.6mm
